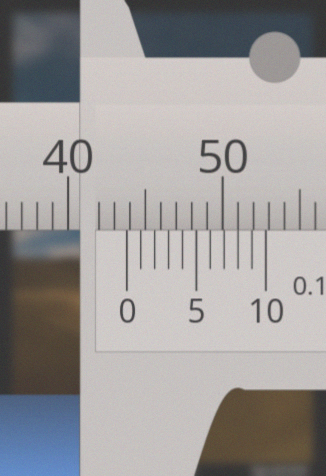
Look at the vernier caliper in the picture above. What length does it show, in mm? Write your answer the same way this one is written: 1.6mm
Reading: 43.8mm
